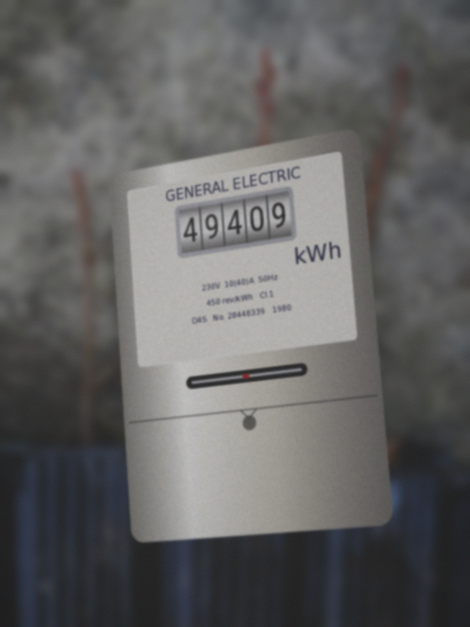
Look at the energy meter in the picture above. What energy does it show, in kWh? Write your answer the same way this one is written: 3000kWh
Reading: 49409kWh
